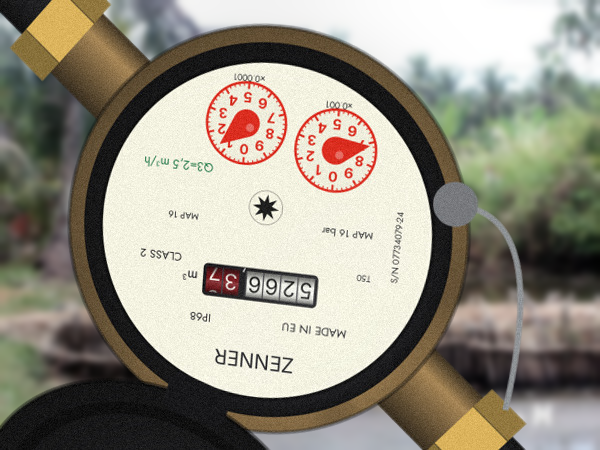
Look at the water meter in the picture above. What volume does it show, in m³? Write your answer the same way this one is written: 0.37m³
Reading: 5266.3671m³
